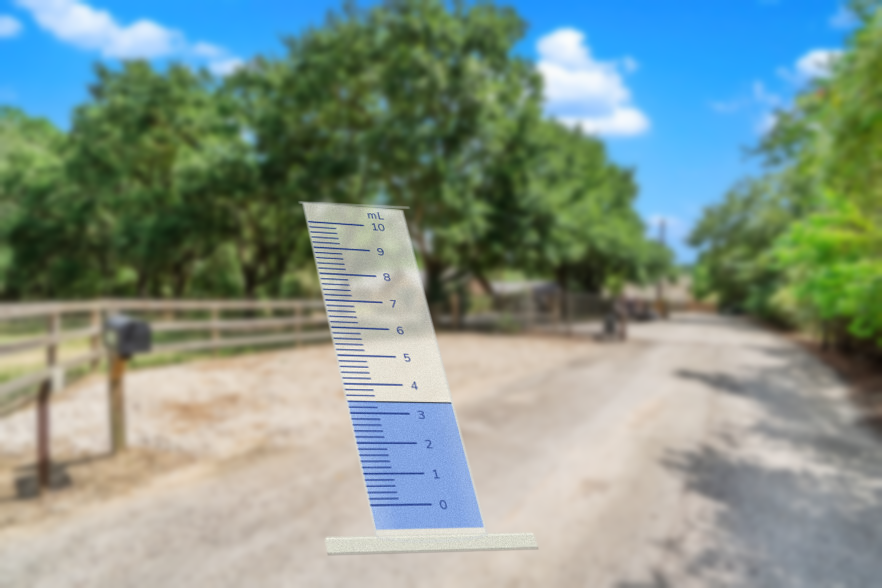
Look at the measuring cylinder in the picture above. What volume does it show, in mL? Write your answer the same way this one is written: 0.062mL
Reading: 3.4mL
